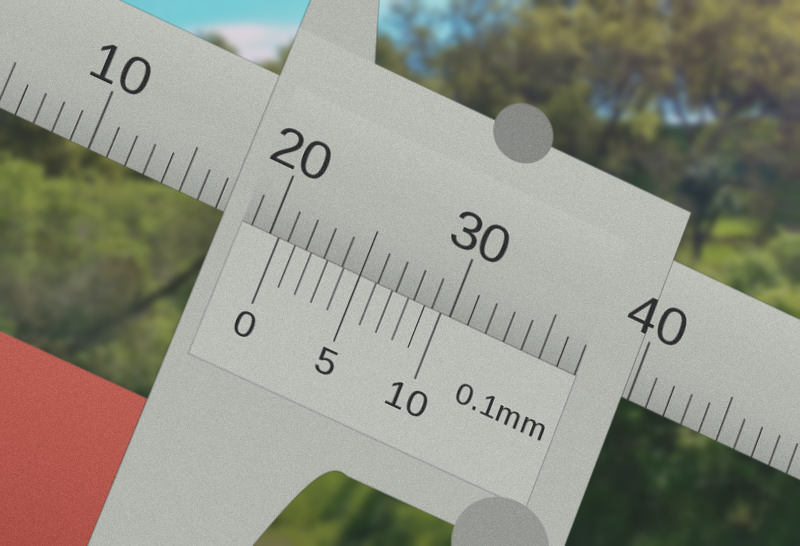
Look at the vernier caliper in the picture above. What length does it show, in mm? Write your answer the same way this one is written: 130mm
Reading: 20.5mm
